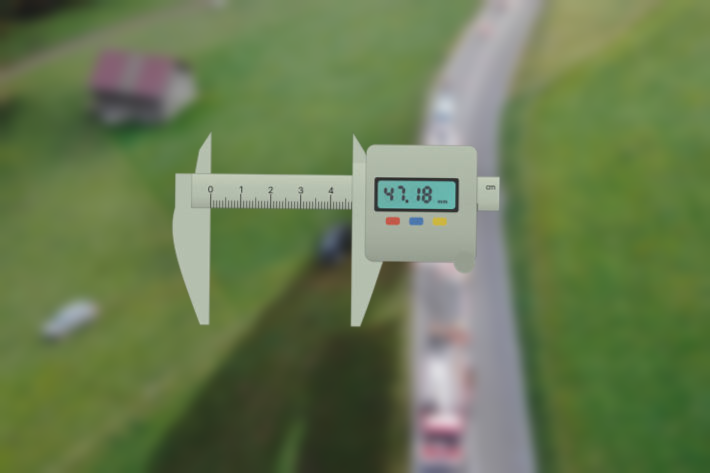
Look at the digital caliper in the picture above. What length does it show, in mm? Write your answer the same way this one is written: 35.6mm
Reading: 47.18mm
